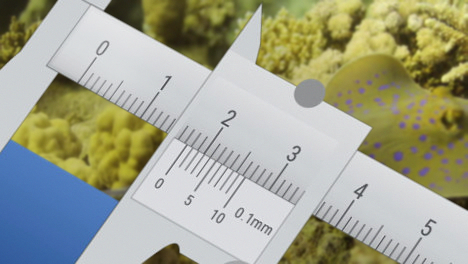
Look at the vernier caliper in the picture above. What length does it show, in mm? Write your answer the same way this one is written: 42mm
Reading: 17.4mm
